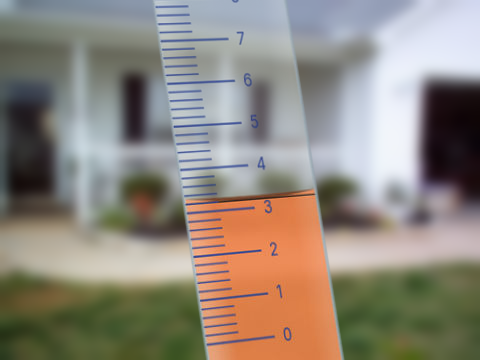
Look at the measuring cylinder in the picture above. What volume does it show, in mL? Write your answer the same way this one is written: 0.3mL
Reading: 3.2mL
